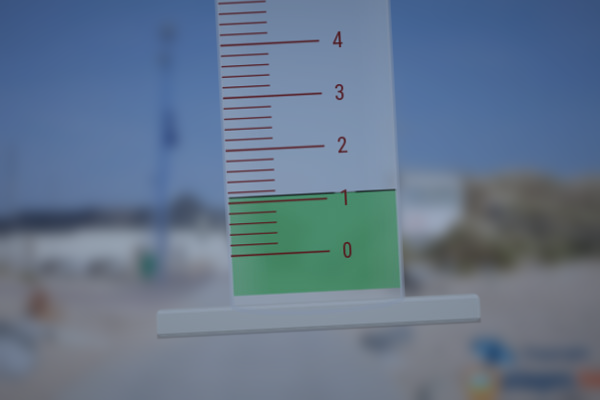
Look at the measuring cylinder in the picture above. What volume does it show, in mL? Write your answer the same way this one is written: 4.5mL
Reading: 1.1mL
